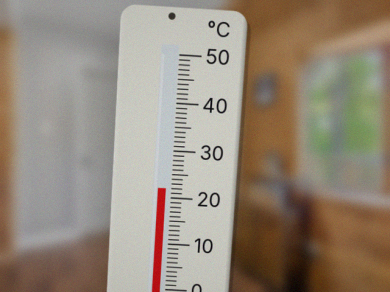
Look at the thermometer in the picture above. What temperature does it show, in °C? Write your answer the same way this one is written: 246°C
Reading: 22°C
